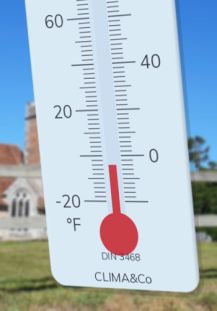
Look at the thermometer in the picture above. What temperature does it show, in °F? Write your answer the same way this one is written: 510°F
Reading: -4°F
